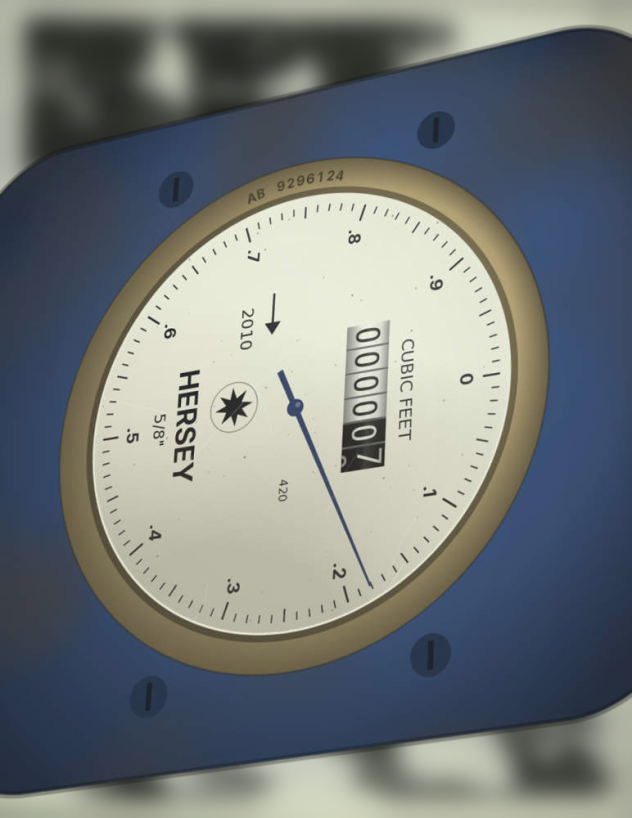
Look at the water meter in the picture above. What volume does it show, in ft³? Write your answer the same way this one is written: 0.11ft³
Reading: 7.18ft³
